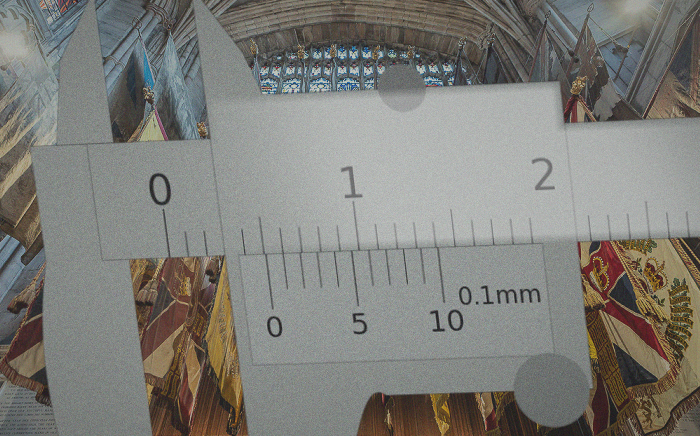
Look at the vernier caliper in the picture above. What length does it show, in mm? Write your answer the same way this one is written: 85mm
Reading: 5.1mm
